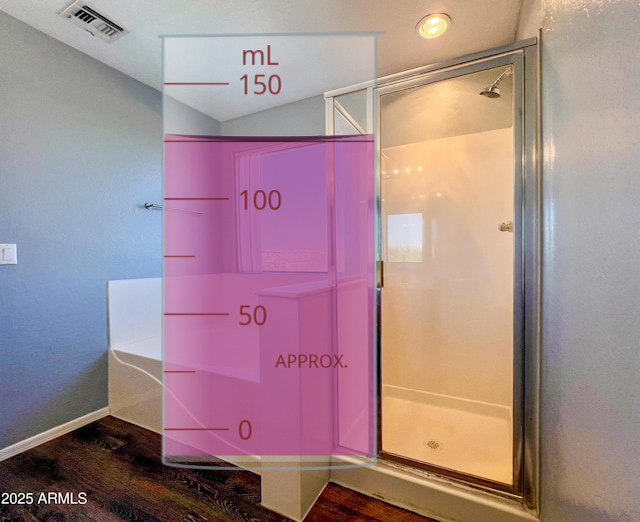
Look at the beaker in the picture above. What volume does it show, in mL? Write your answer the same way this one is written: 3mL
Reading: 125mL
